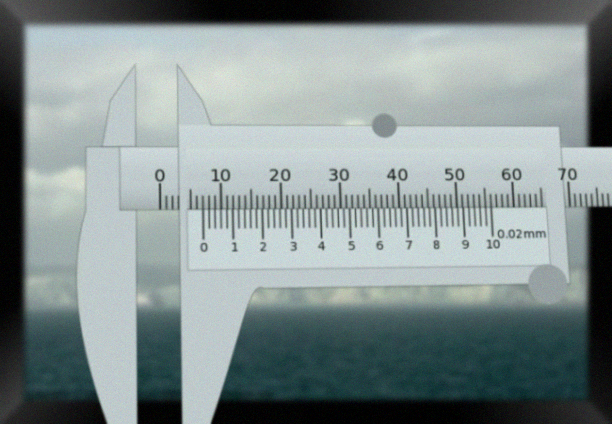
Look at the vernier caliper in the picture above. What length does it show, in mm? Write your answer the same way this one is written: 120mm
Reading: 7.0mm
